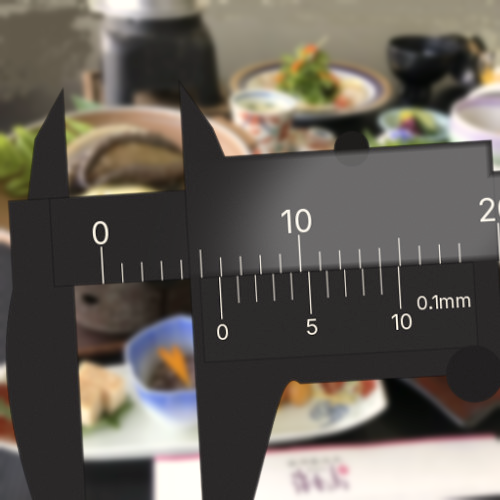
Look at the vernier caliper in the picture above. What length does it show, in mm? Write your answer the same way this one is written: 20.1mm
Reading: 5.9mm
